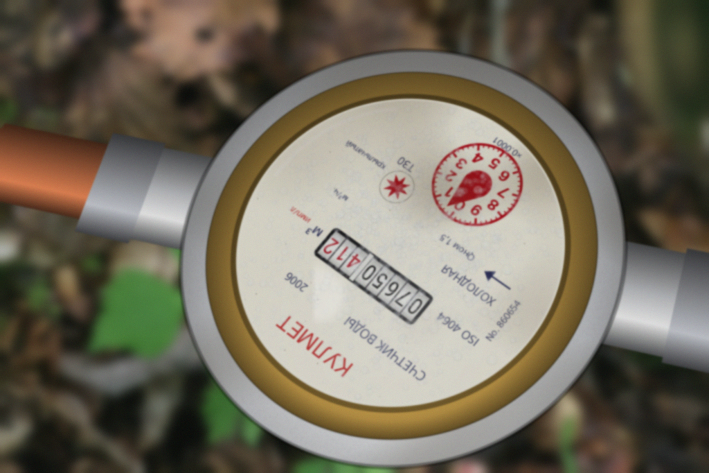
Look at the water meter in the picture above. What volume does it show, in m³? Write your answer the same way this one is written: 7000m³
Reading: 7650.4120m³
